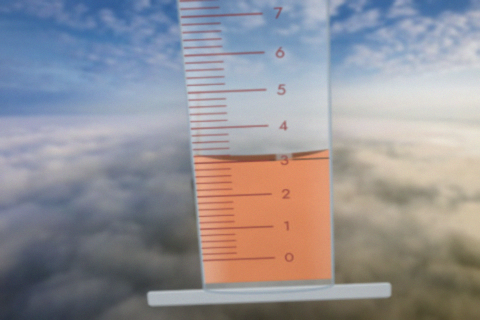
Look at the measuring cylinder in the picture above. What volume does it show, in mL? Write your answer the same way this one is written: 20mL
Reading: 3mL
